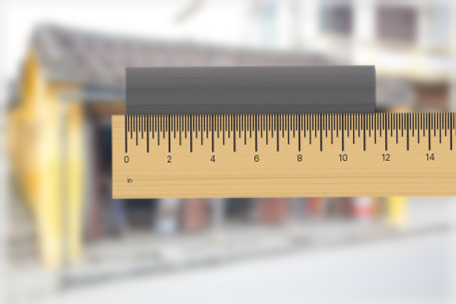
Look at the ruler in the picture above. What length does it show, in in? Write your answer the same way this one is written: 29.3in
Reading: 11.5in
